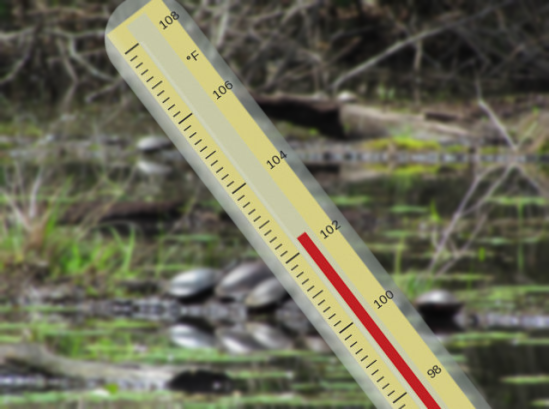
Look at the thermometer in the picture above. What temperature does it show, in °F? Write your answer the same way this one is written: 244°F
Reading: 102.3°F
